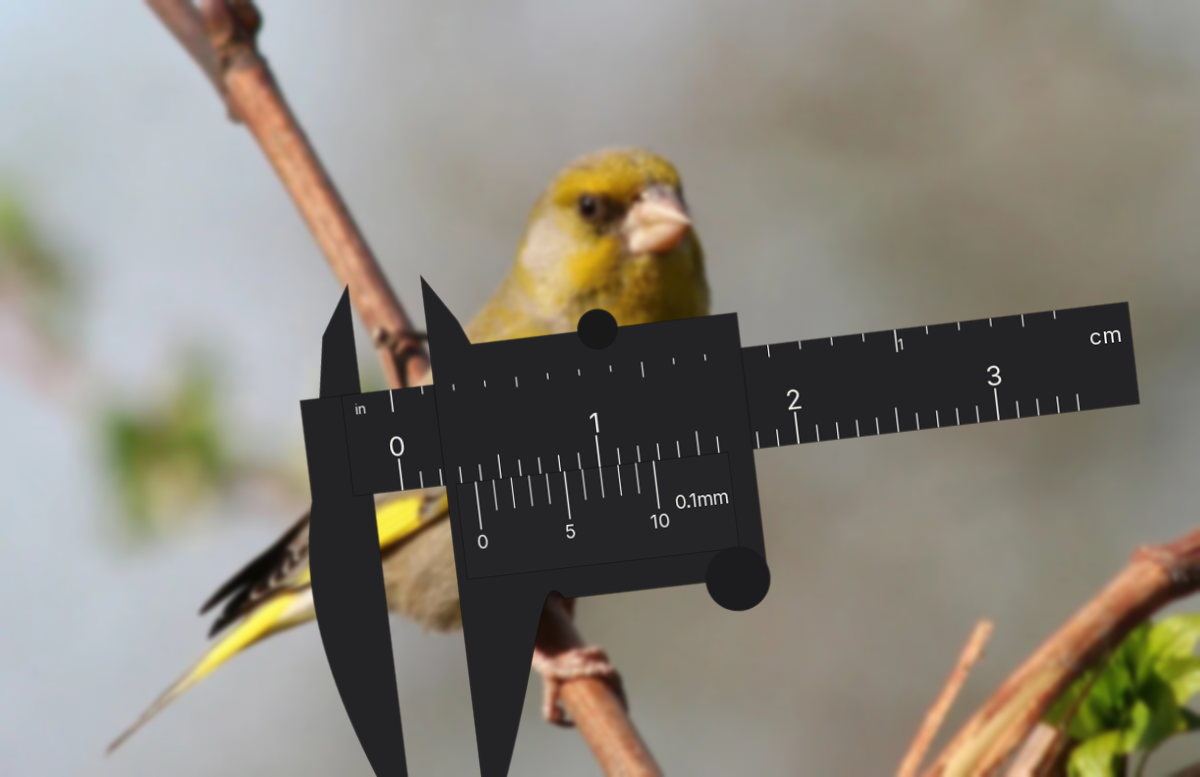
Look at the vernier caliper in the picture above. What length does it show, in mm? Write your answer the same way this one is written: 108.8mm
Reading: 3.7mm
